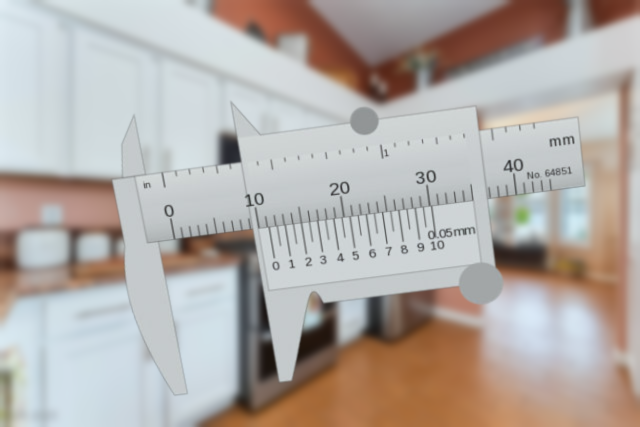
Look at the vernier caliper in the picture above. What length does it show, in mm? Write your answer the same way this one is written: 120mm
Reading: 11.2mm
